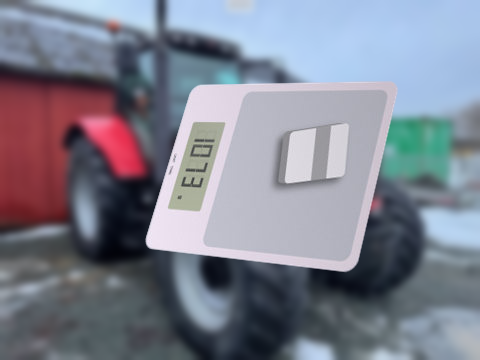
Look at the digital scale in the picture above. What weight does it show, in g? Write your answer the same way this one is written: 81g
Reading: 1073g
